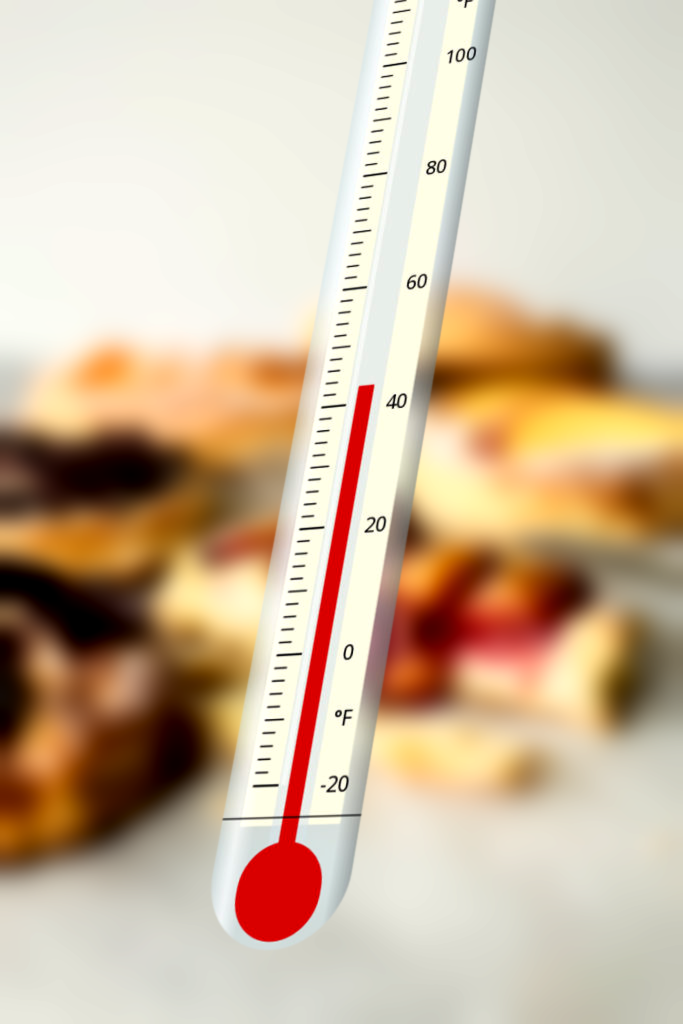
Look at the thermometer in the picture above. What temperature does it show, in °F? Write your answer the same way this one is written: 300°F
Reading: 43°F
